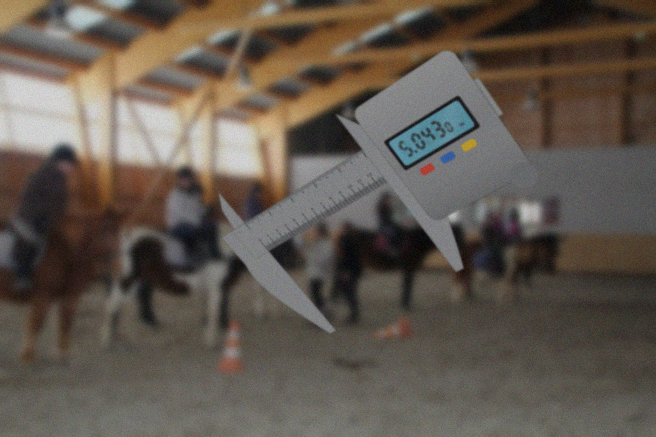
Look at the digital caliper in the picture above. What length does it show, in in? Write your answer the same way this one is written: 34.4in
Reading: 5.0430in
